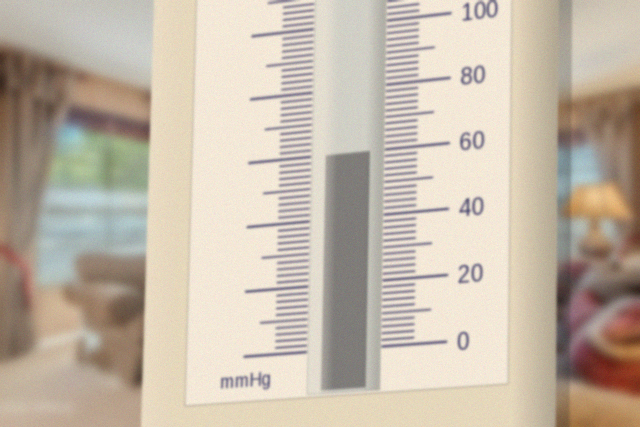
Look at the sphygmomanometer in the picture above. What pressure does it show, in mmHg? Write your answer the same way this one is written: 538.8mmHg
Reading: 60mmHg
